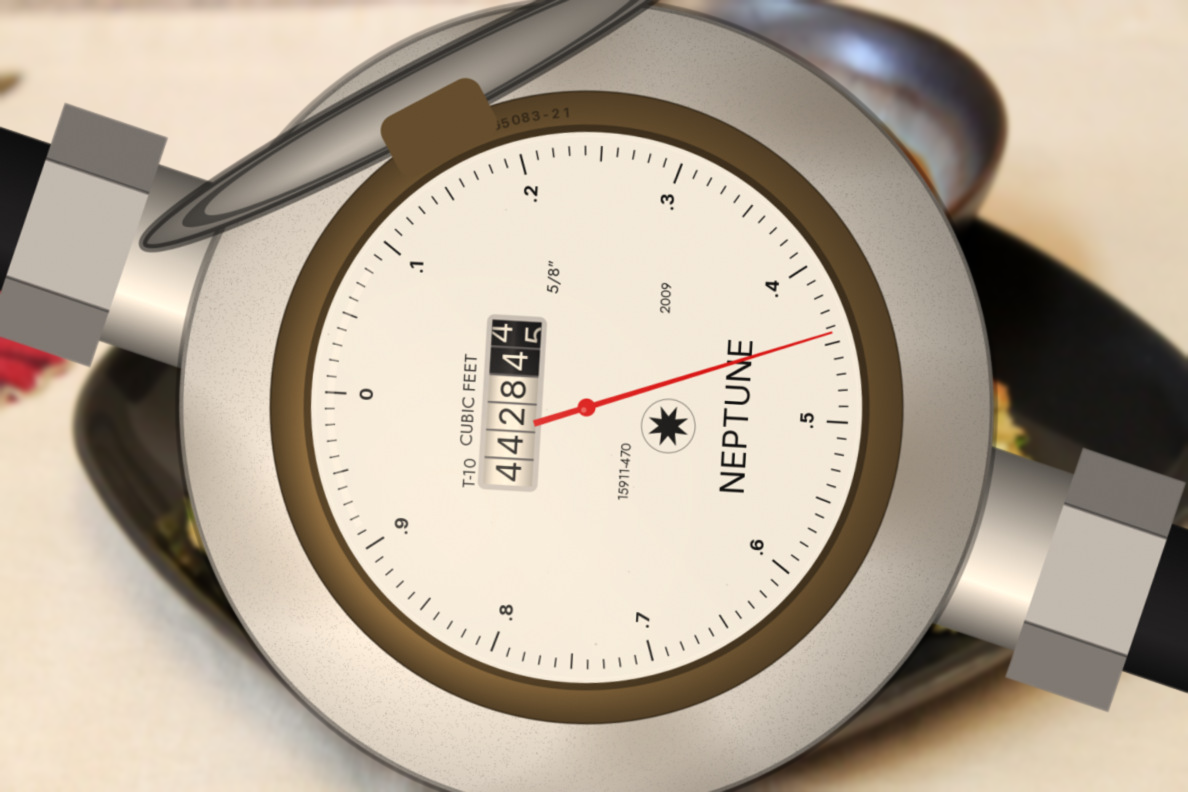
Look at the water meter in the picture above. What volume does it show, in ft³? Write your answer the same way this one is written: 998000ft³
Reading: 442844.44ft³
